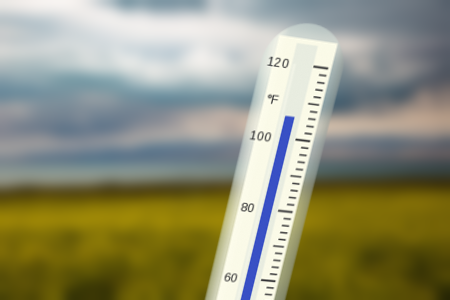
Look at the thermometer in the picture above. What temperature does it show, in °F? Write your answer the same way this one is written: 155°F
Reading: 106°F
